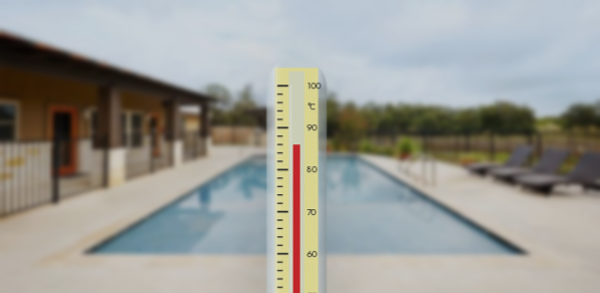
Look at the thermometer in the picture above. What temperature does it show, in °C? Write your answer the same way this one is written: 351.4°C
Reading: 86°C
